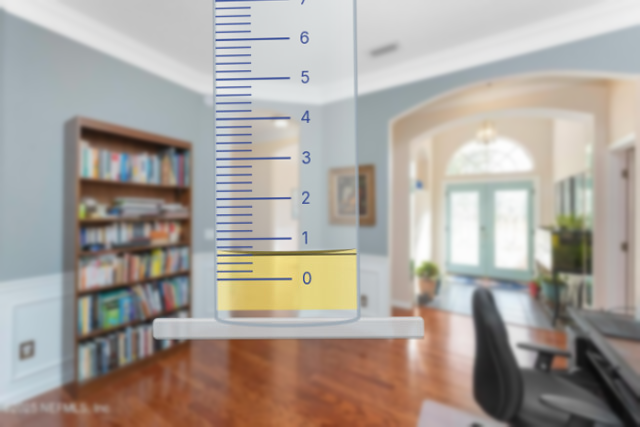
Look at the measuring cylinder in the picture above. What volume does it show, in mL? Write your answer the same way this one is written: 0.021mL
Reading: 0.6mL
